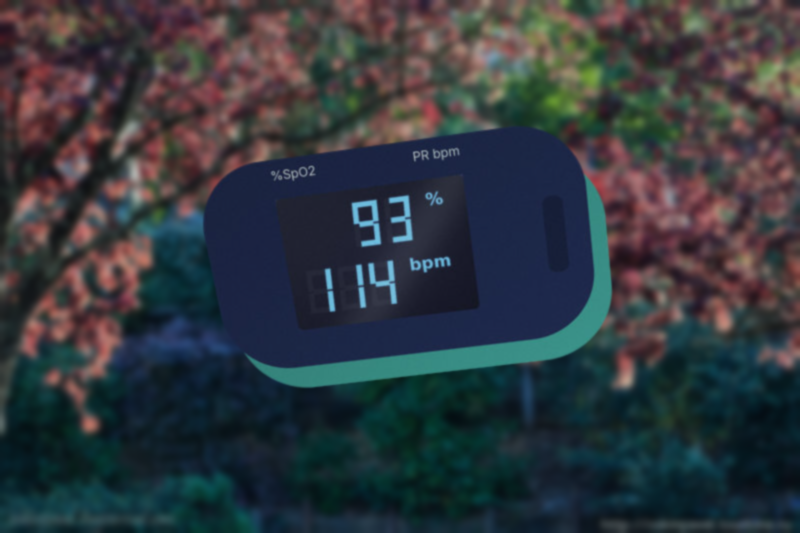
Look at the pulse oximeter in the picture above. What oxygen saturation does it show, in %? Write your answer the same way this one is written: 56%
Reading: 93%
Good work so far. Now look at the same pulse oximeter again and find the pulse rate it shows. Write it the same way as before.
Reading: 114bpm
